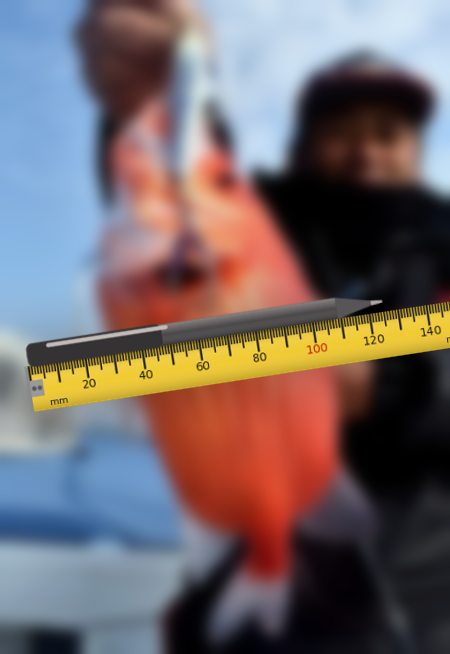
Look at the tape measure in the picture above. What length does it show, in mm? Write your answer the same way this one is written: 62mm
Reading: 125mm
